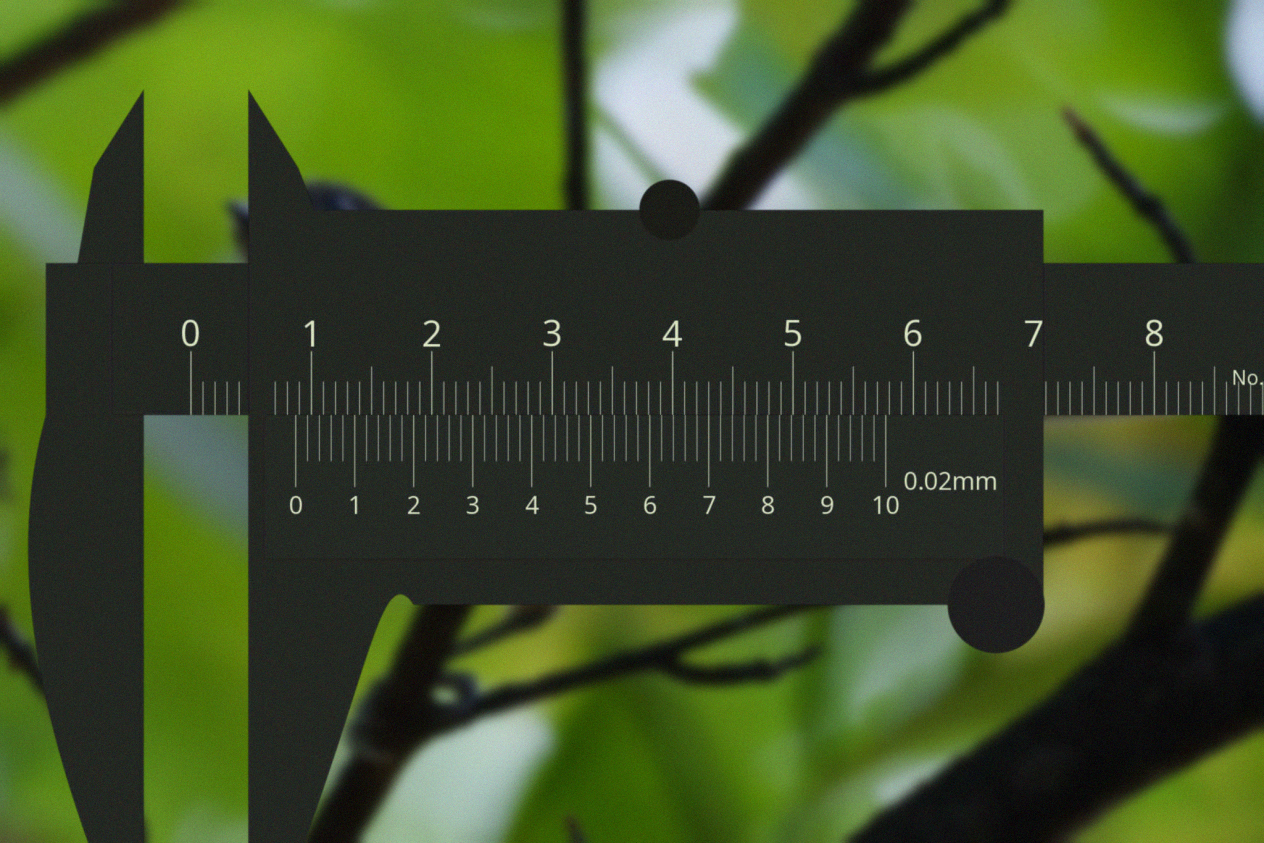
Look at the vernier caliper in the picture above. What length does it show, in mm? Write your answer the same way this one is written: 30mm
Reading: 8.7mm
